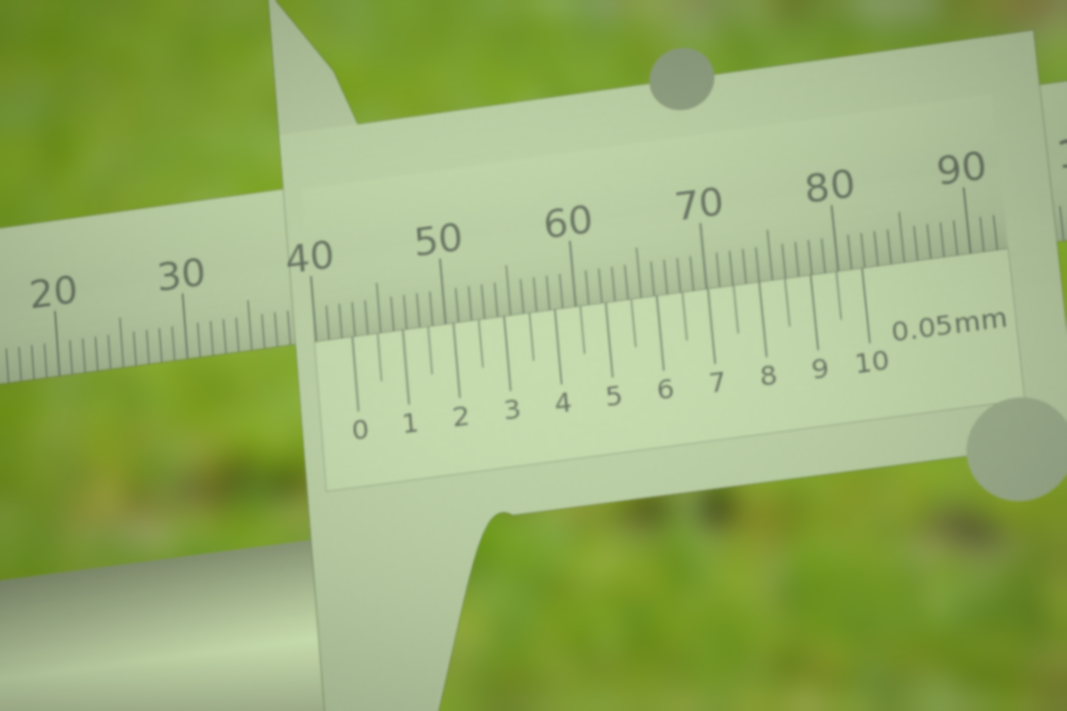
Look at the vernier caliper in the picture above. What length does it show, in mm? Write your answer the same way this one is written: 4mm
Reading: 42.8mm
